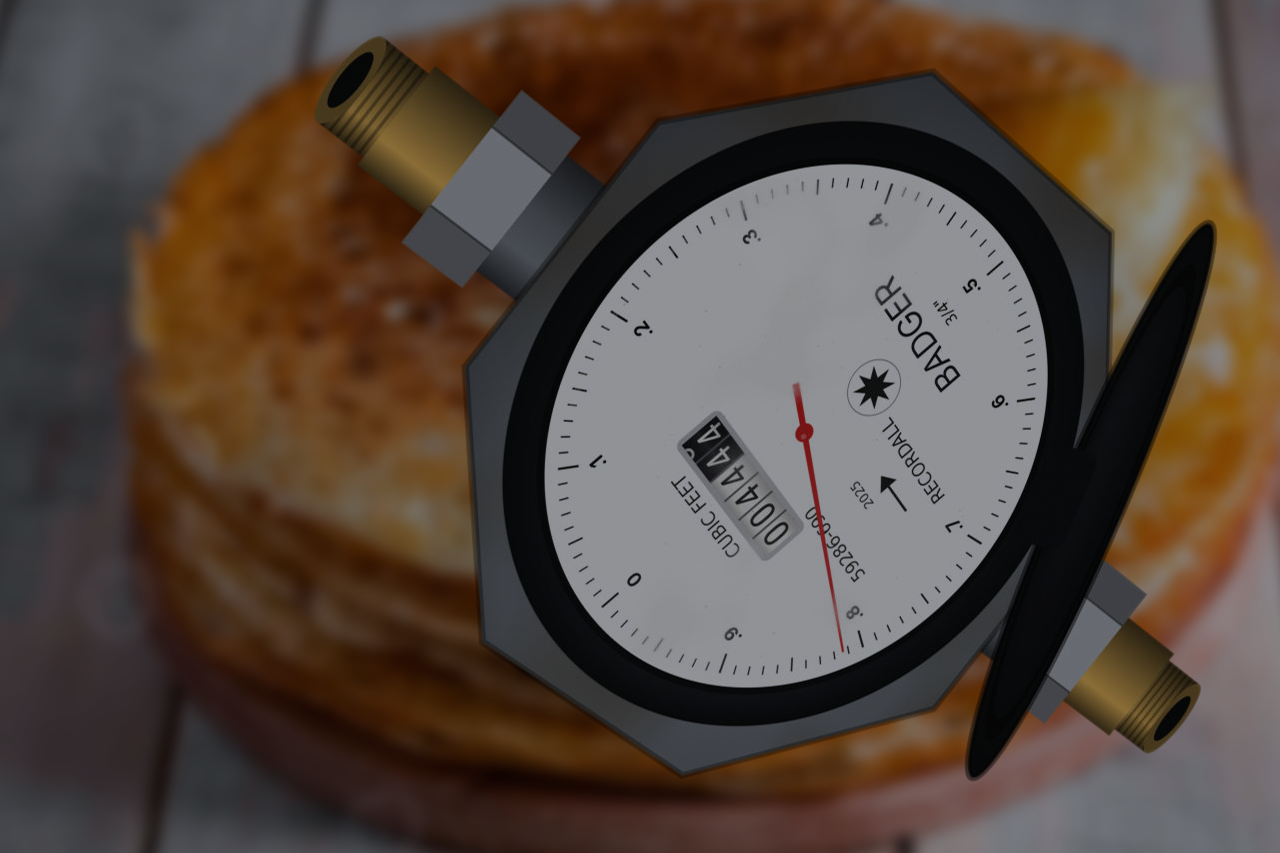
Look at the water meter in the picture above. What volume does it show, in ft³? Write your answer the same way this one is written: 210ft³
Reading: 4443.81ft³
